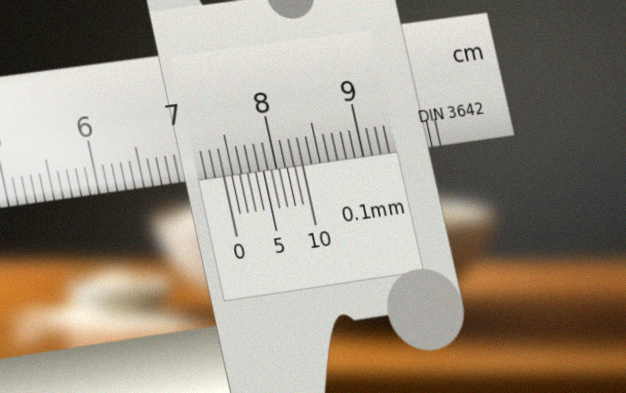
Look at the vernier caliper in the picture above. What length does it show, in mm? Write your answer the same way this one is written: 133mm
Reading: 74.0mm
